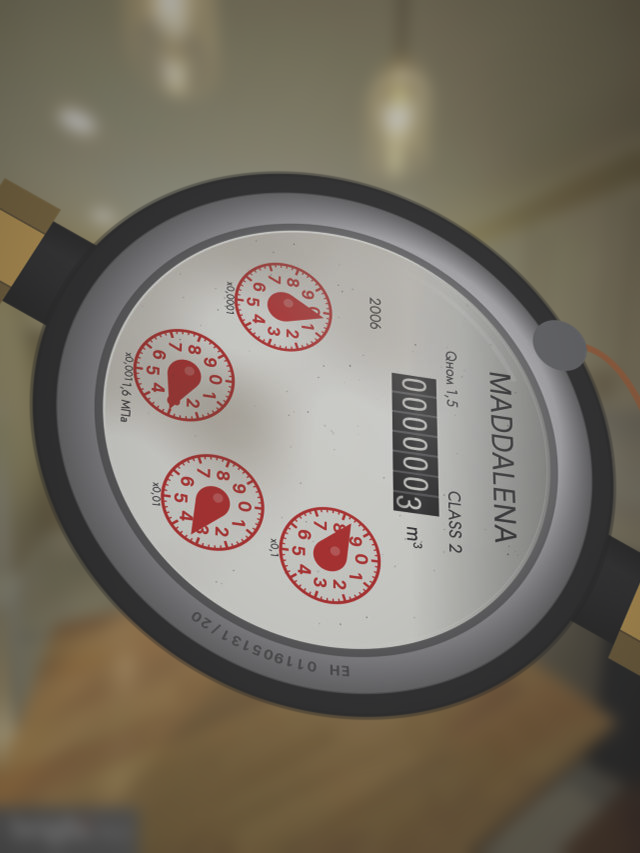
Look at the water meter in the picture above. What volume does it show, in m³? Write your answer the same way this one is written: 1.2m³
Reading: 2.8330m³
